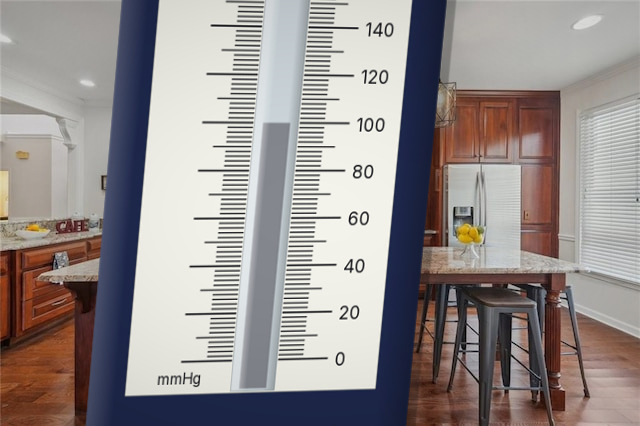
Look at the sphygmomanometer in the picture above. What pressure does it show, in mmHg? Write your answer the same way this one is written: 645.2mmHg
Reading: 100mmHg
